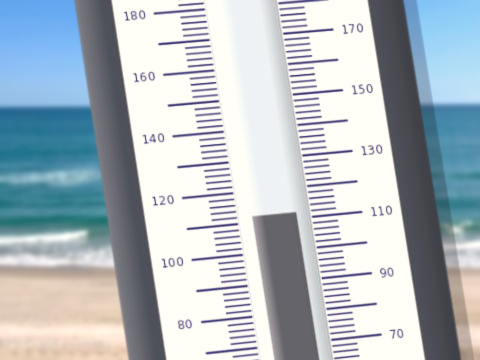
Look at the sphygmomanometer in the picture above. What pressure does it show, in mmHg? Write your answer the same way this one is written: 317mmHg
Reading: 112mmHg
